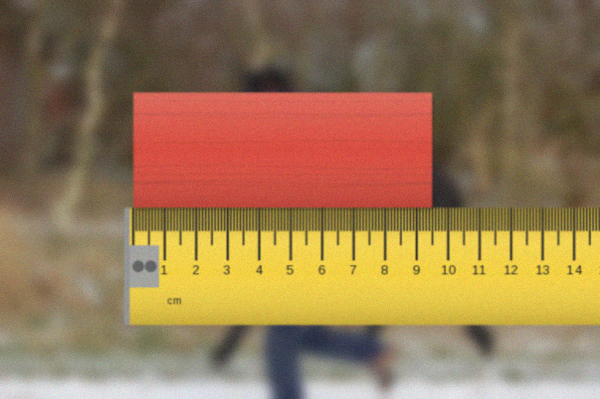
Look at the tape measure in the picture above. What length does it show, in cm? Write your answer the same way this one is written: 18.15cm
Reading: 9.5cm
